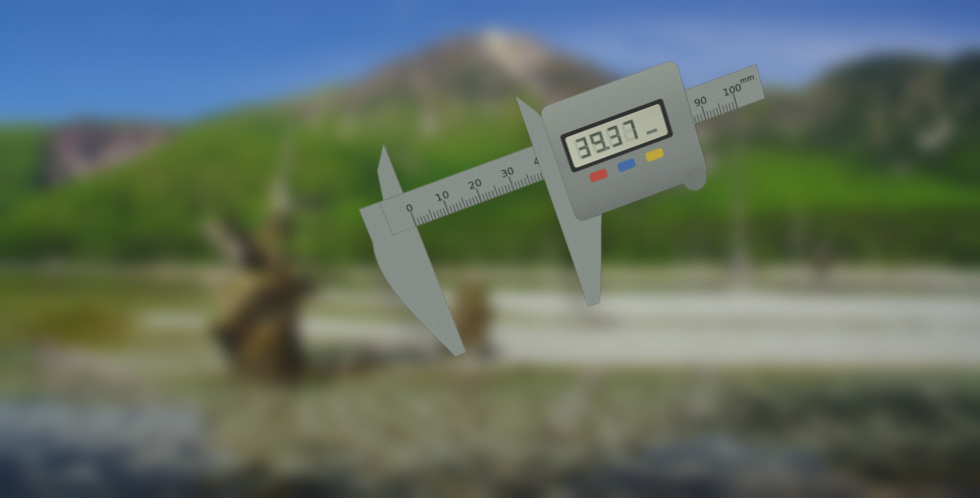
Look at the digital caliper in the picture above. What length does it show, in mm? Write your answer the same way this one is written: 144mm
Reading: 39.37mm
